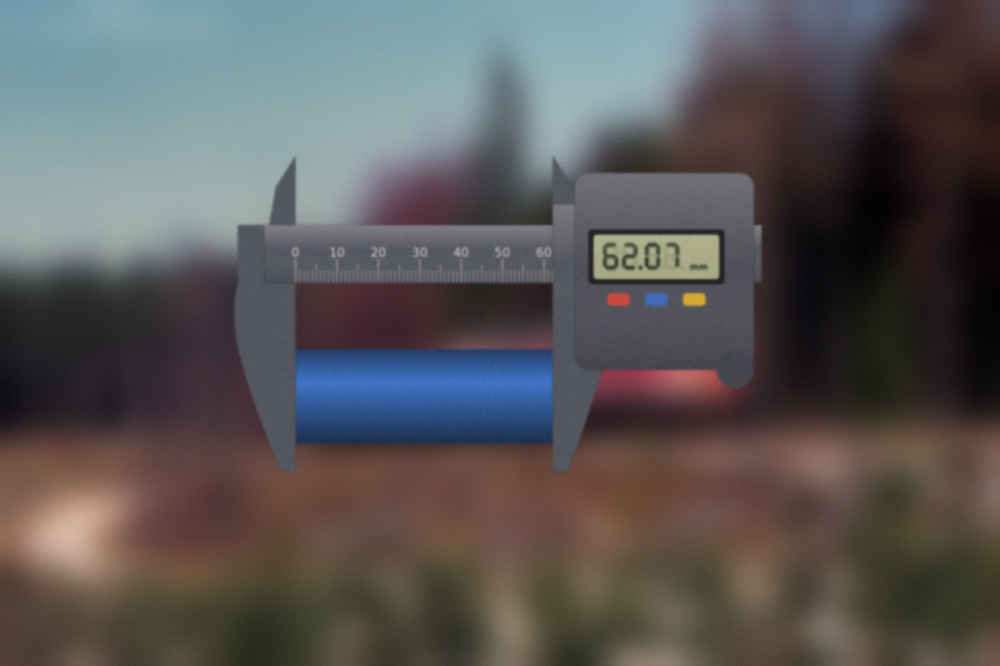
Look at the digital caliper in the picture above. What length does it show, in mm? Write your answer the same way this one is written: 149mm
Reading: 62.07mm
